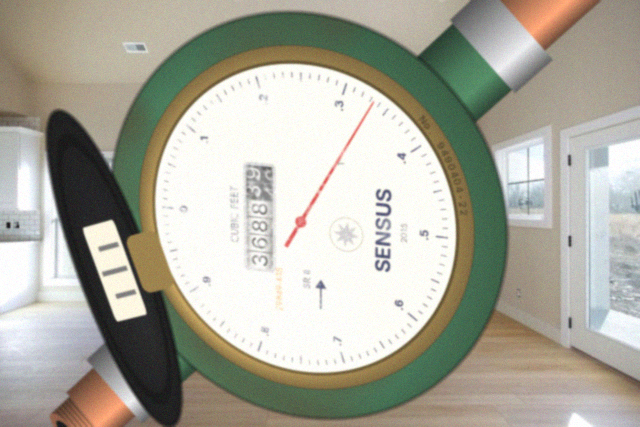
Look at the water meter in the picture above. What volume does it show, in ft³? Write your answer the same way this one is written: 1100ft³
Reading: 368839.33ft³
